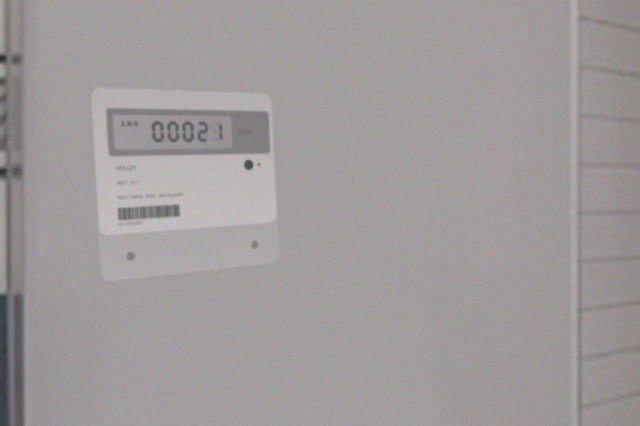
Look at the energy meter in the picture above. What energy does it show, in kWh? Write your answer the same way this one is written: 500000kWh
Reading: 21kWh
